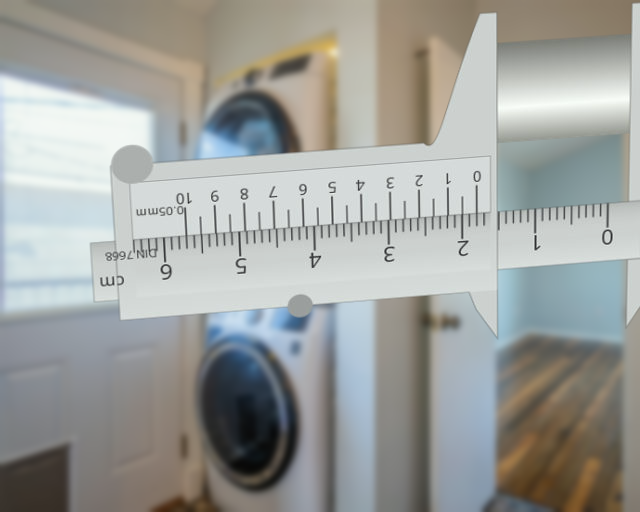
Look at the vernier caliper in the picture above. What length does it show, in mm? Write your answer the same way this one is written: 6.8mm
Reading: 18.0mm
